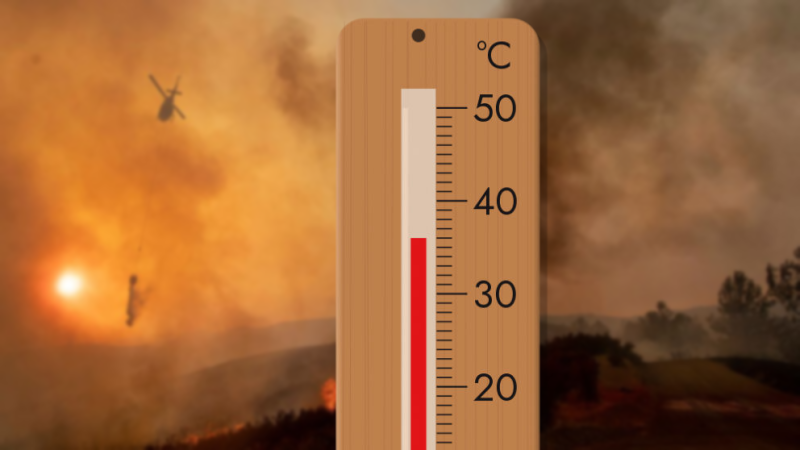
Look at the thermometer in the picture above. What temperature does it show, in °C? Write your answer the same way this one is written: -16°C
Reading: 36°C
